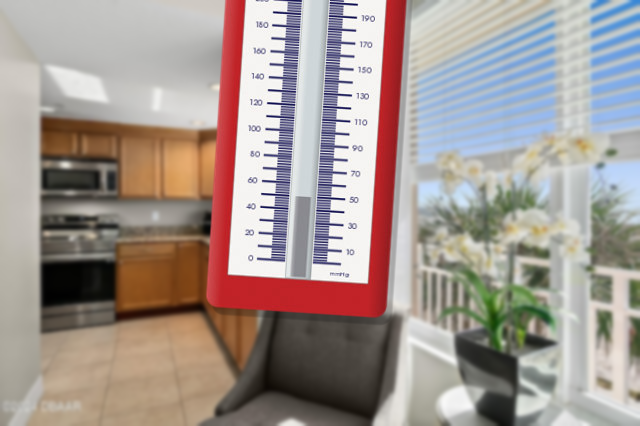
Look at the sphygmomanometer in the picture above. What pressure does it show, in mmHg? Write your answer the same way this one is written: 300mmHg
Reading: 50mmHg
